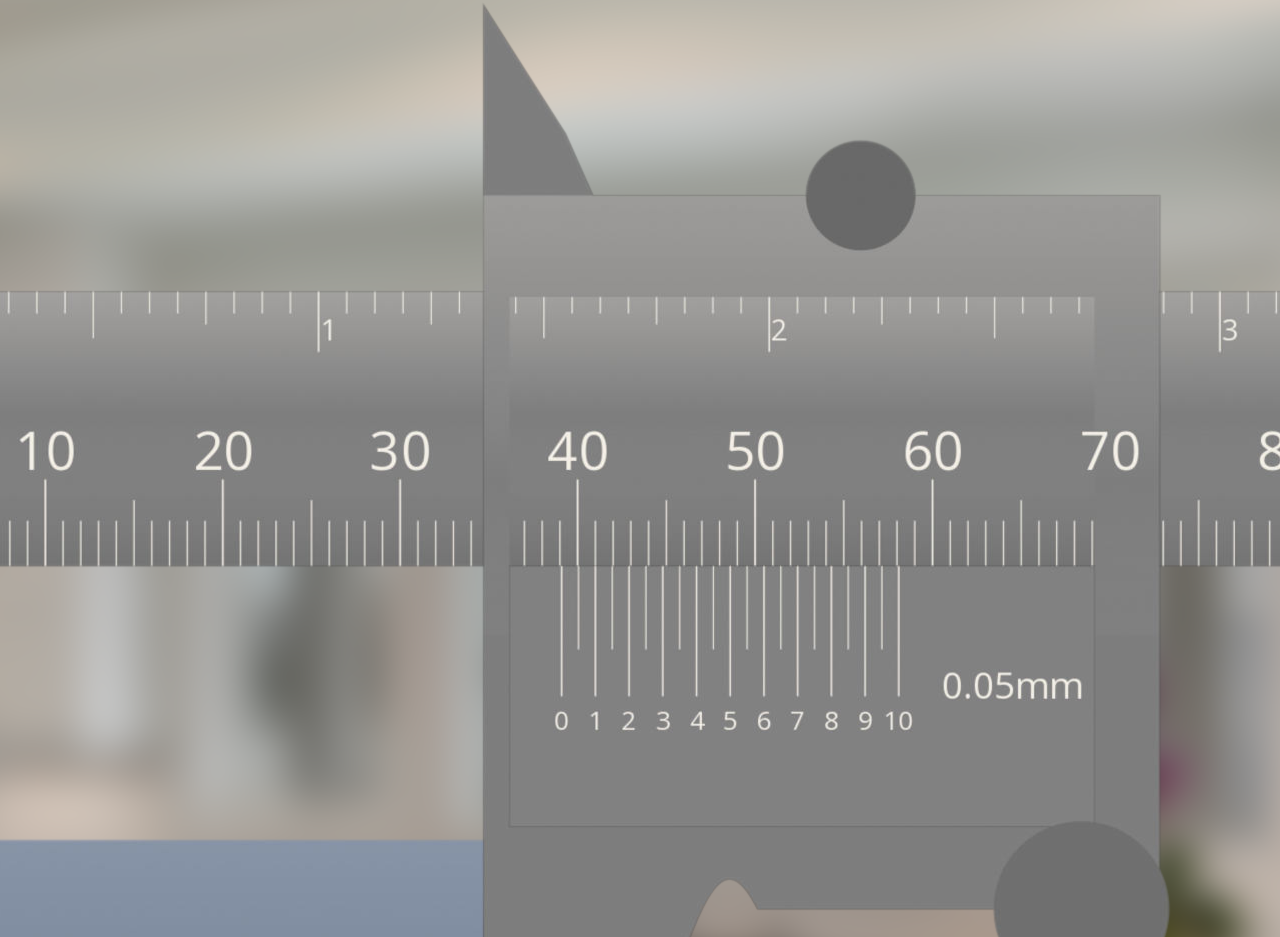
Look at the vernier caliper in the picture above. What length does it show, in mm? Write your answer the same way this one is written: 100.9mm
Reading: 39.1mm
